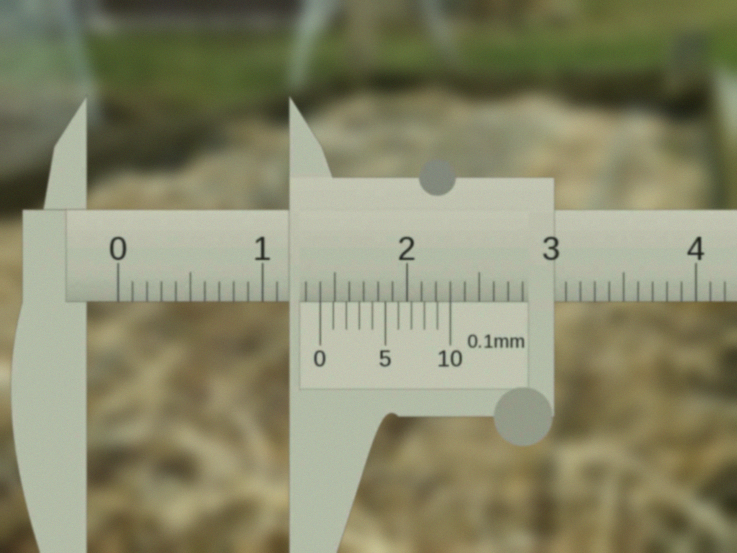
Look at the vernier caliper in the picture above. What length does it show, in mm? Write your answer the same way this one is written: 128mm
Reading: 14.0mm
